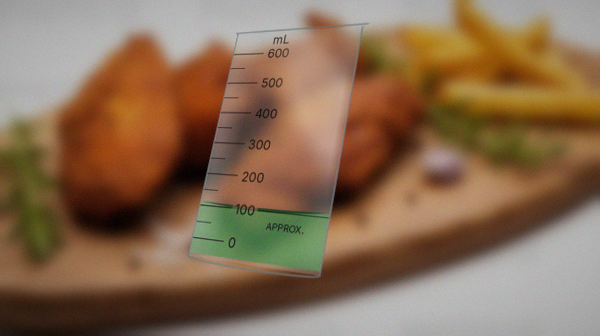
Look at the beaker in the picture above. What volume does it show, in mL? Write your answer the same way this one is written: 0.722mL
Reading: 100mL
